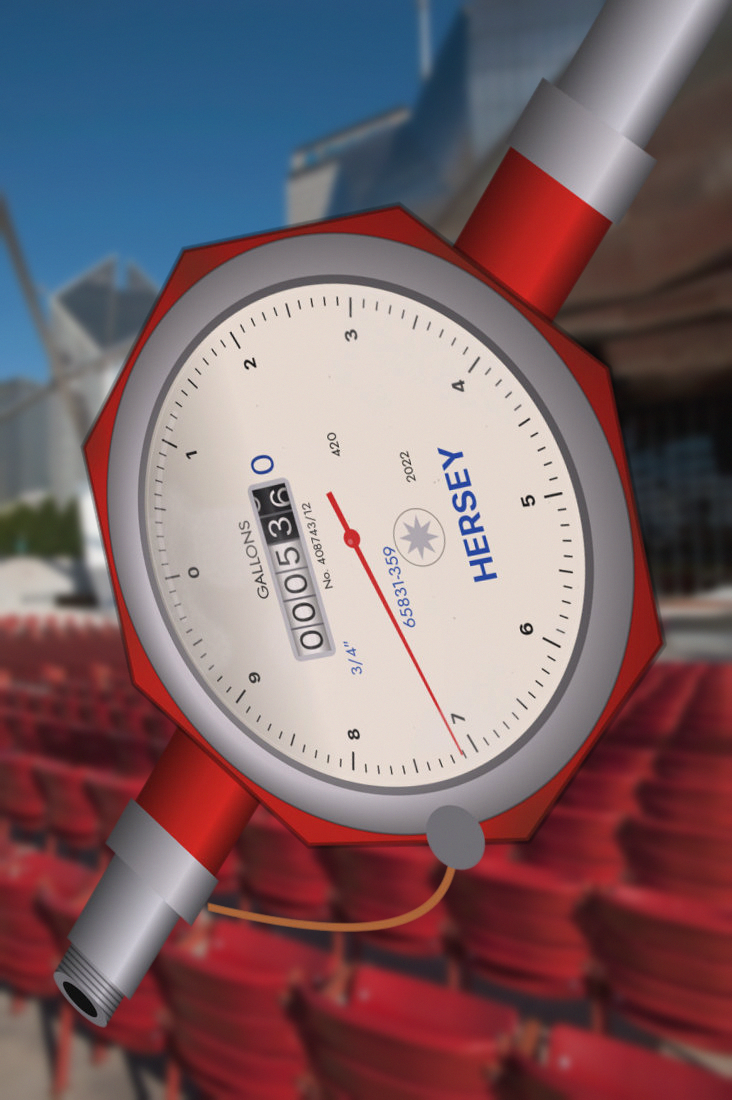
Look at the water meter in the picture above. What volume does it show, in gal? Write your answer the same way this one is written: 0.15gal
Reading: 5357.1gal
